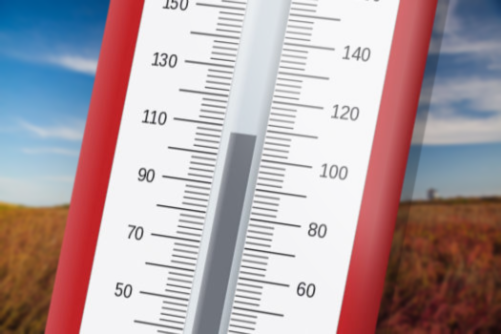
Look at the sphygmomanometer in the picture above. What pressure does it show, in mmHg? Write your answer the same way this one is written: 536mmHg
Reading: 108mmHg
